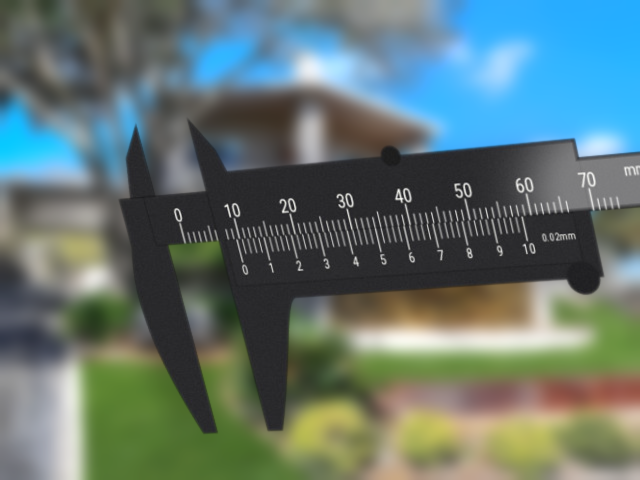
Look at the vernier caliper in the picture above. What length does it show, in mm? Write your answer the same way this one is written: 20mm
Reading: 9.5mm
